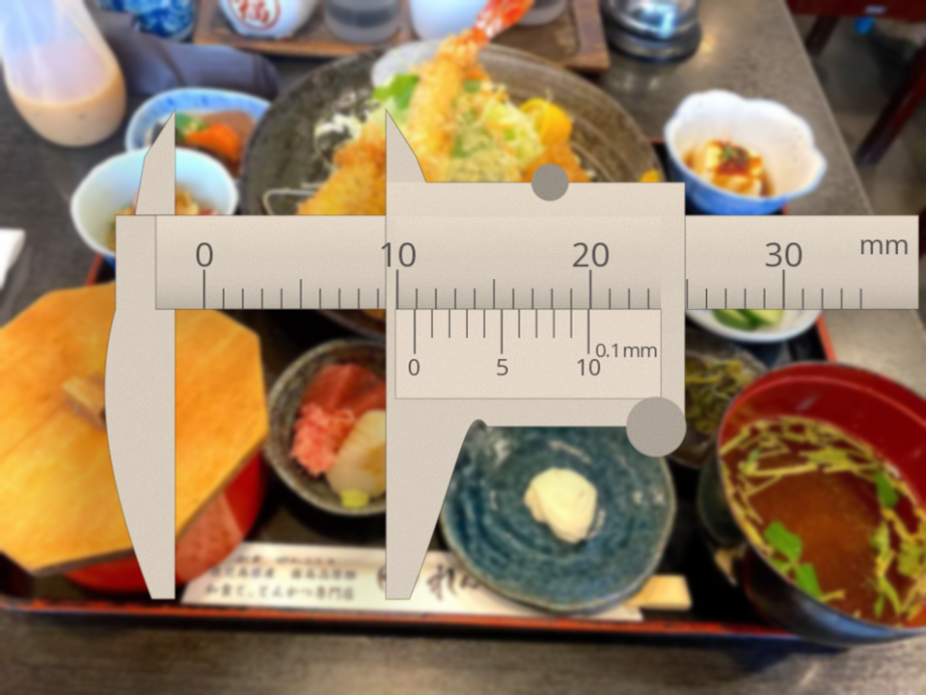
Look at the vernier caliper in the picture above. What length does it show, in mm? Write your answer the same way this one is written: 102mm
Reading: 10.9mm
